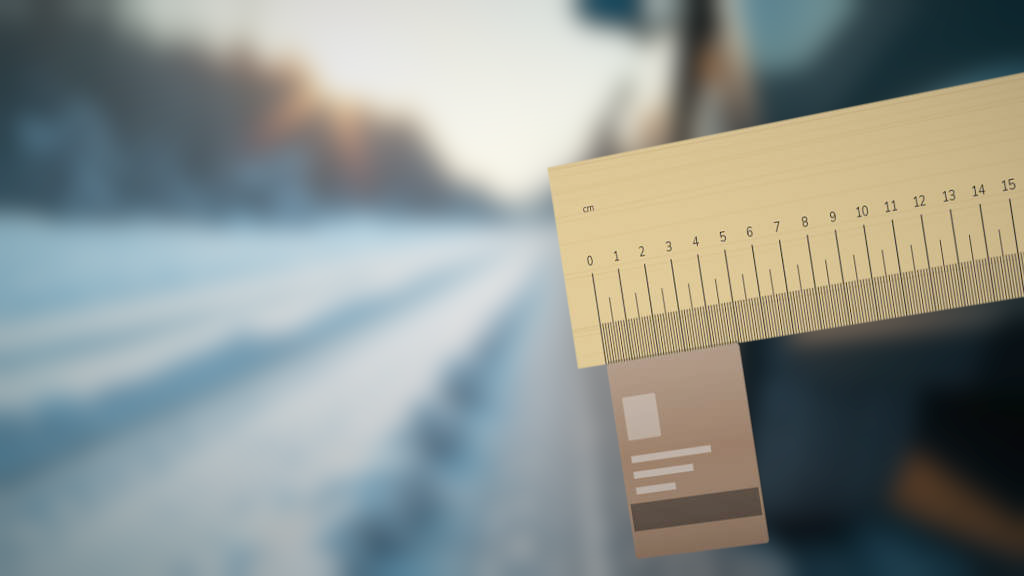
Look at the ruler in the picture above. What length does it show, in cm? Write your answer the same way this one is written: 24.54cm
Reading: 5cm
